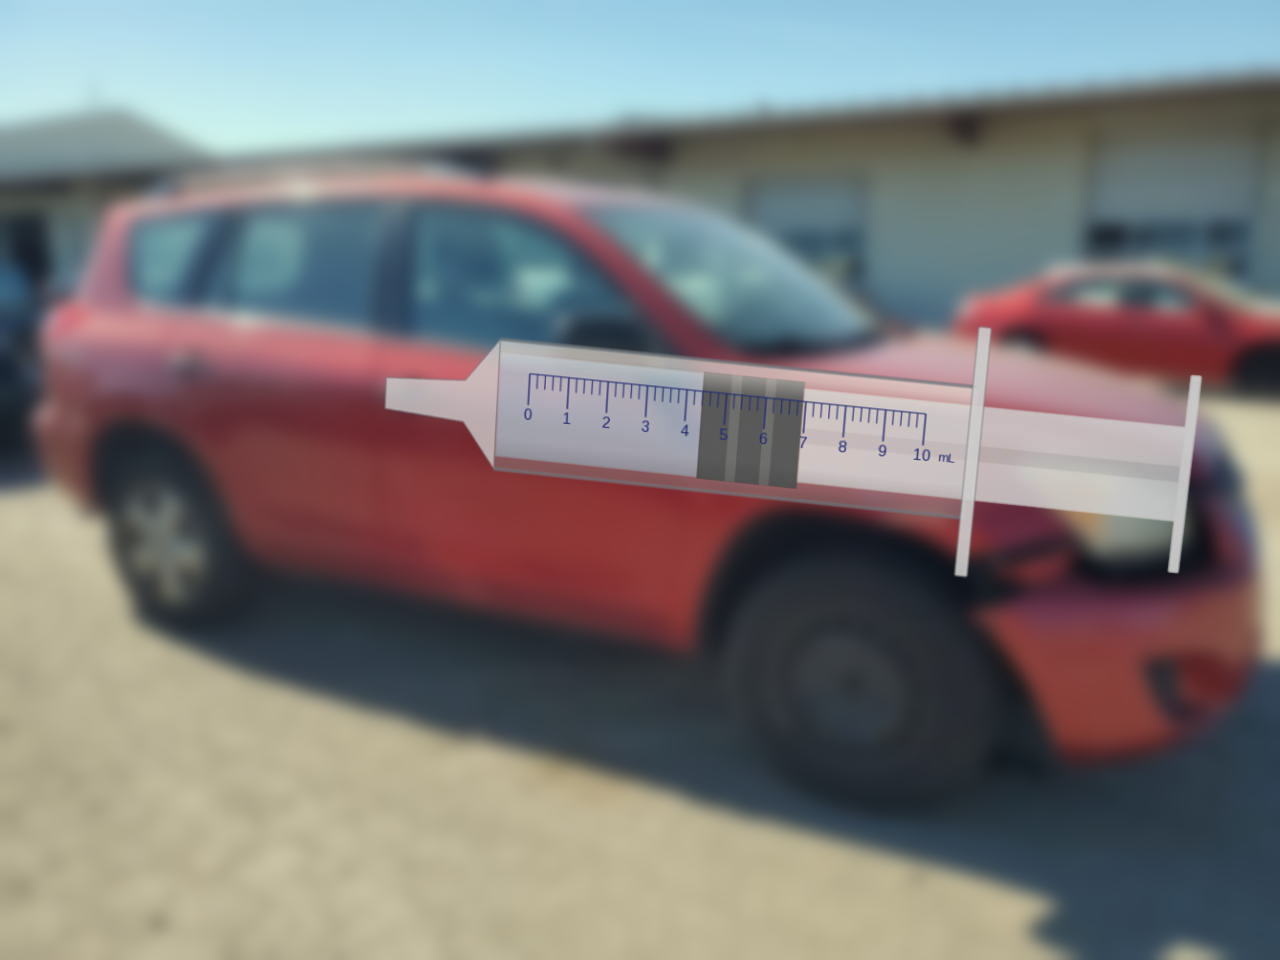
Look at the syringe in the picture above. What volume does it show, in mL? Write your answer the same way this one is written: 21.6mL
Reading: 4.4mL
